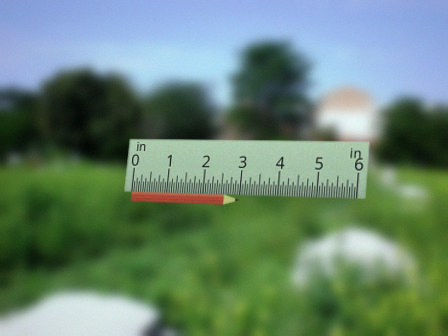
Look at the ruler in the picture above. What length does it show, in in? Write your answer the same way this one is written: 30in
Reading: 3in
